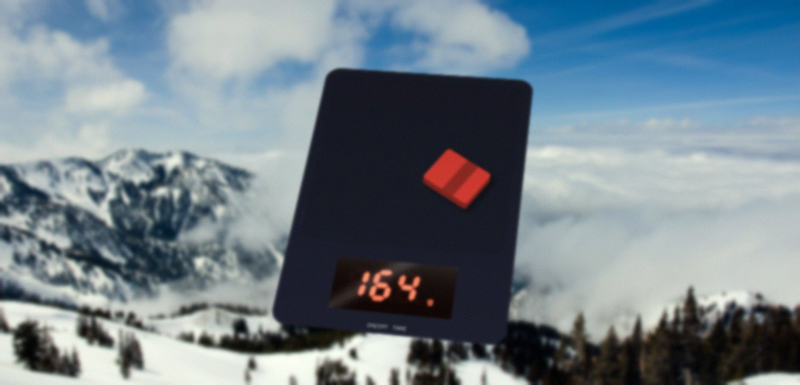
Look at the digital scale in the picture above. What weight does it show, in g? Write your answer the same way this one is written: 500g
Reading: 164g
